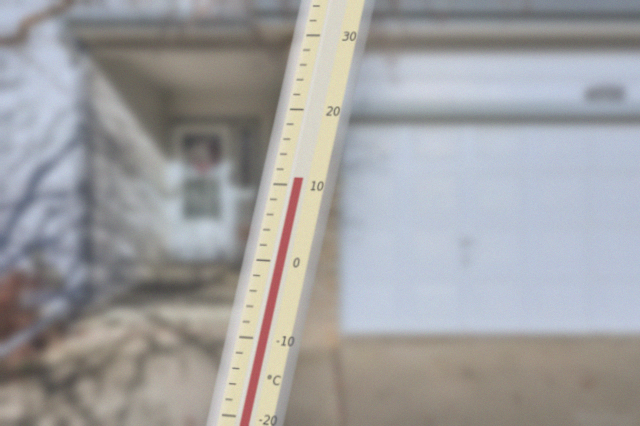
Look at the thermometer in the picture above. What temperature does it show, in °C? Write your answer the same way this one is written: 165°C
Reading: 11°C
